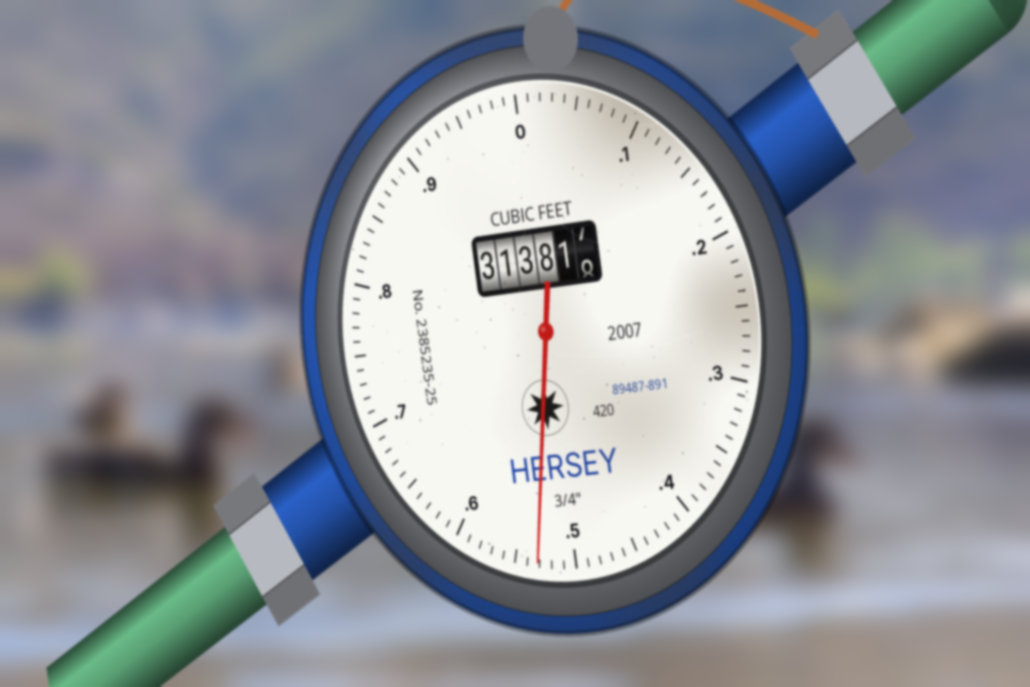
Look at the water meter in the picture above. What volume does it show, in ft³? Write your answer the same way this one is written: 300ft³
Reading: 313817.53ft³
